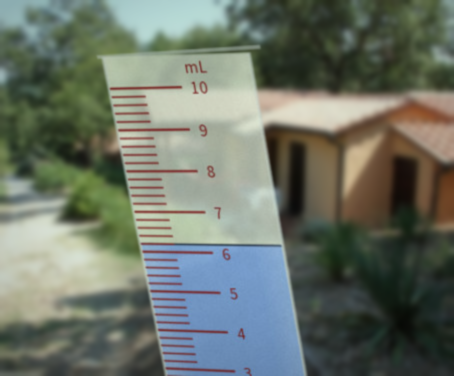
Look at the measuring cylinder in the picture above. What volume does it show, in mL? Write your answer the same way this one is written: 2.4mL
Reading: 6.2mL
